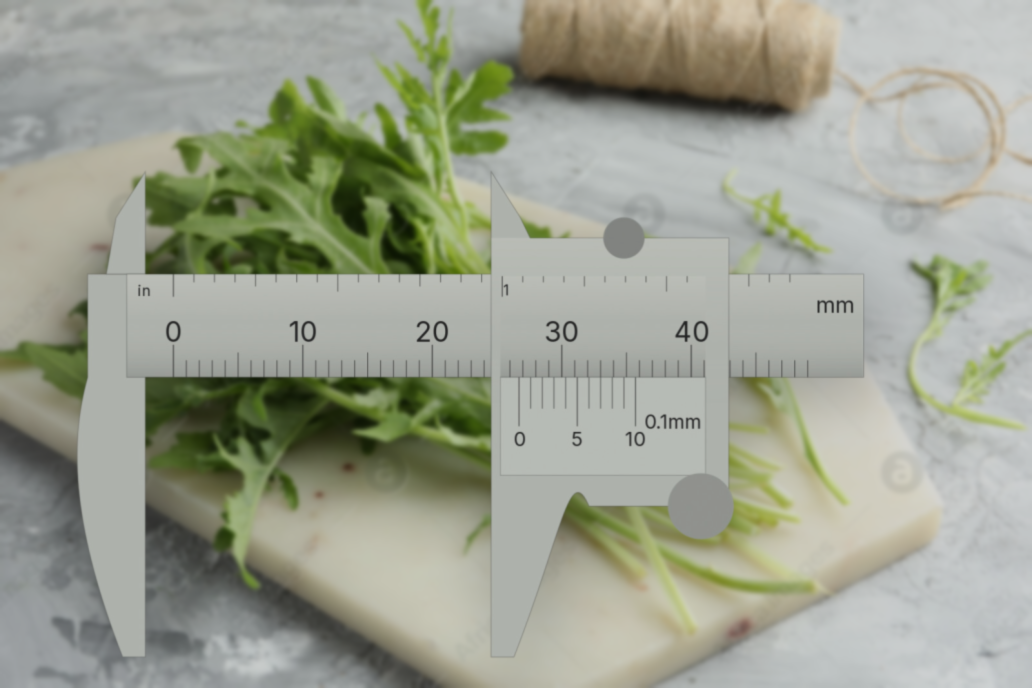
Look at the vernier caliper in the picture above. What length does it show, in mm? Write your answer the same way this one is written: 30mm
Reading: 26.7mm
